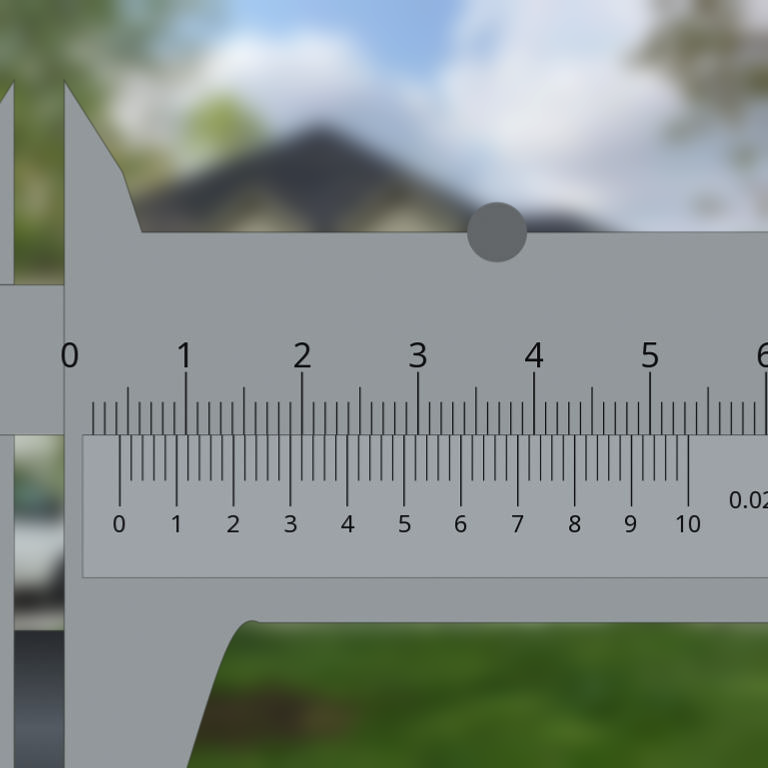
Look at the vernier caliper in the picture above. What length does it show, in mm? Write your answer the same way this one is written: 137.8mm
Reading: 4.3mm
